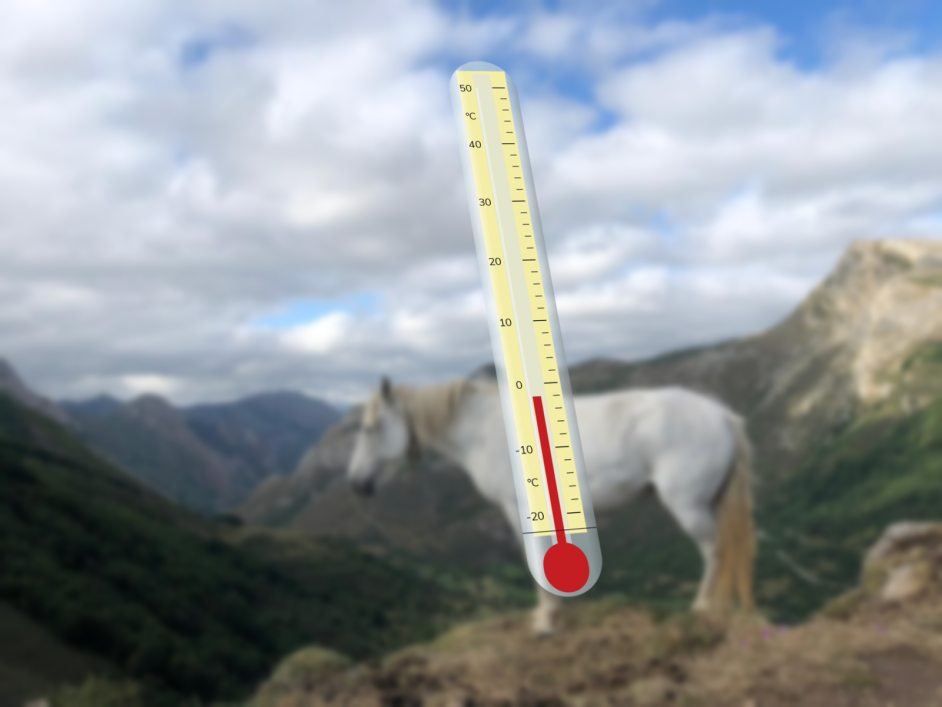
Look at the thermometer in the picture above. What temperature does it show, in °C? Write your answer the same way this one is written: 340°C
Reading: -2°C
